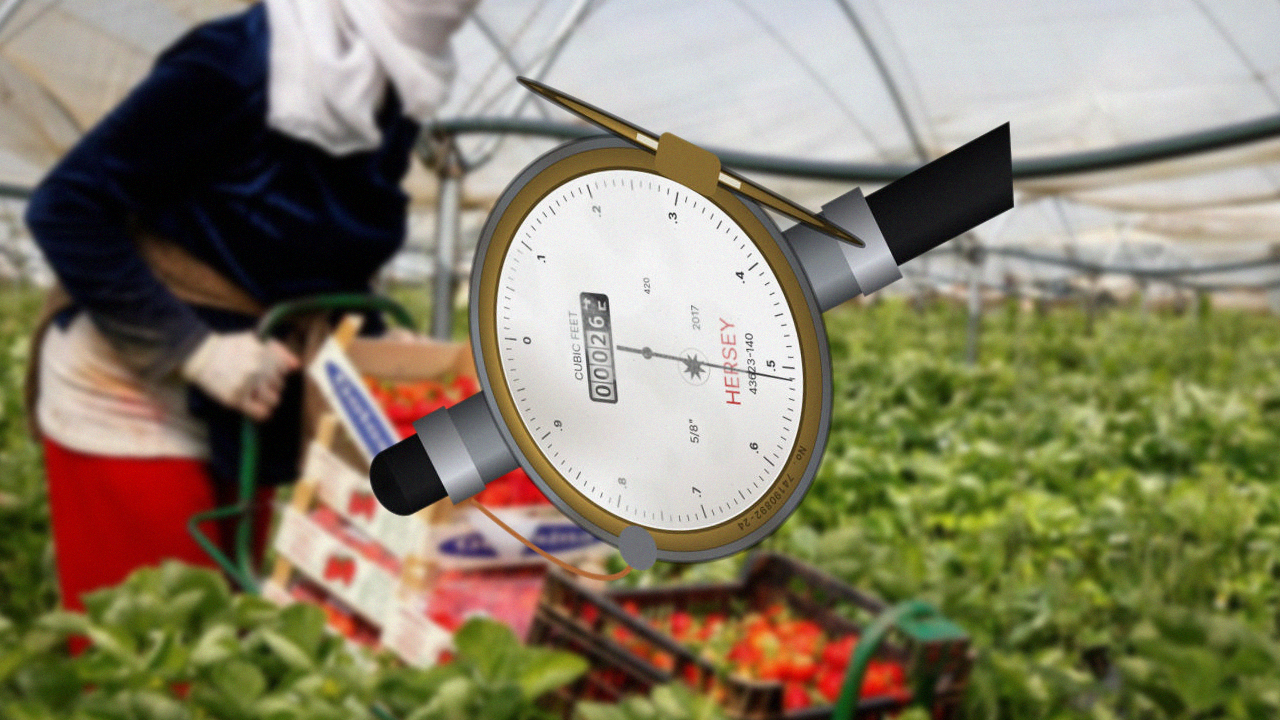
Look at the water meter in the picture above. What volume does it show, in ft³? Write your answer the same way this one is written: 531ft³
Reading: 264.51ft³
